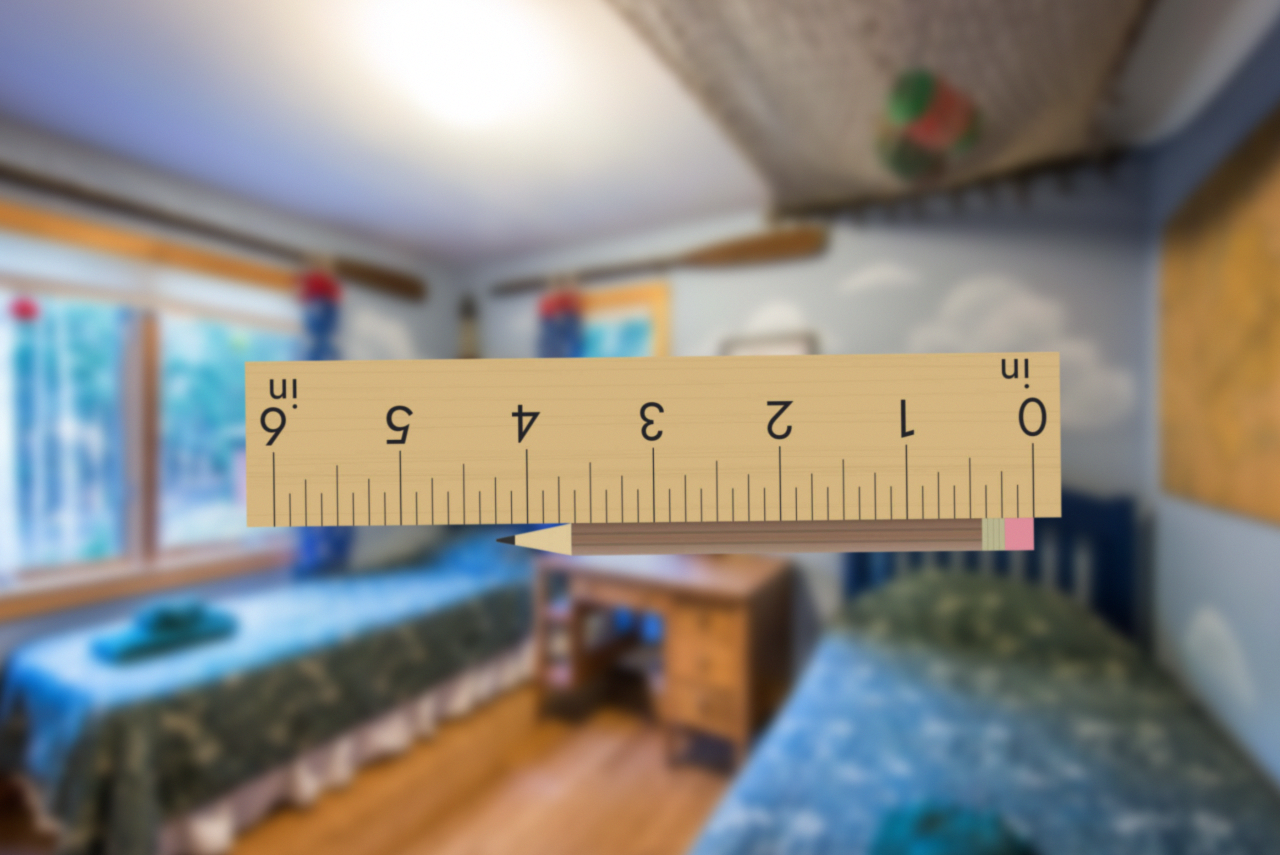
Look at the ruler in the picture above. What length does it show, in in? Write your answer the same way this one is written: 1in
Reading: 4.25in
